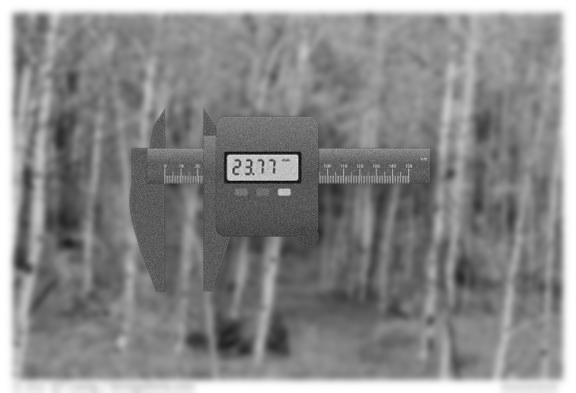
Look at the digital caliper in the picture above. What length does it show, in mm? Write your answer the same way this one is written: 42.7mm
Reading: 23.77mm
